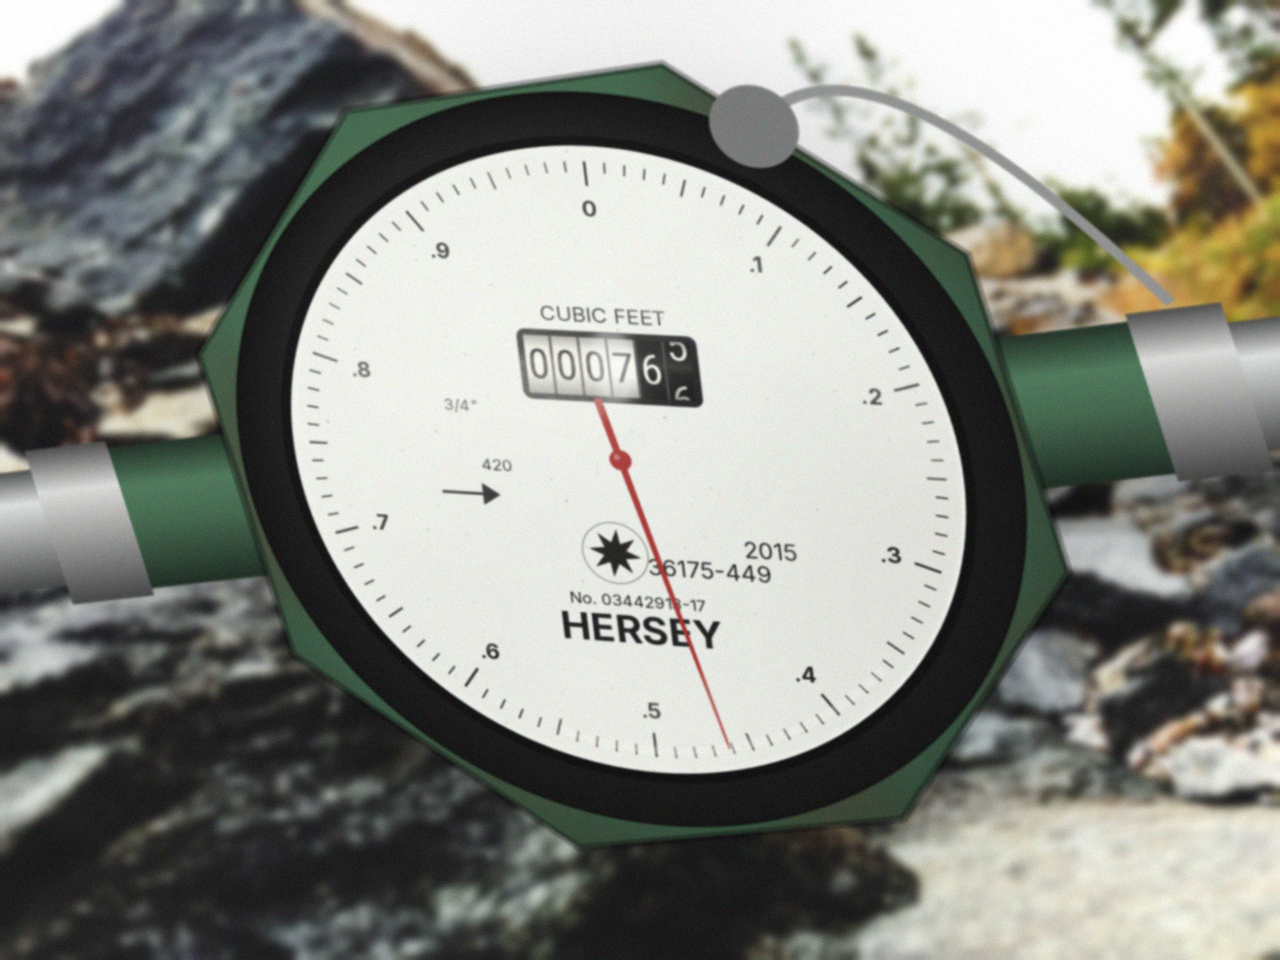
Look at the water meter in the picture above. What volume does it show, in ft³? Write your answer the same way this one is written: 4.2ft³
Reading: 765.46ft³
